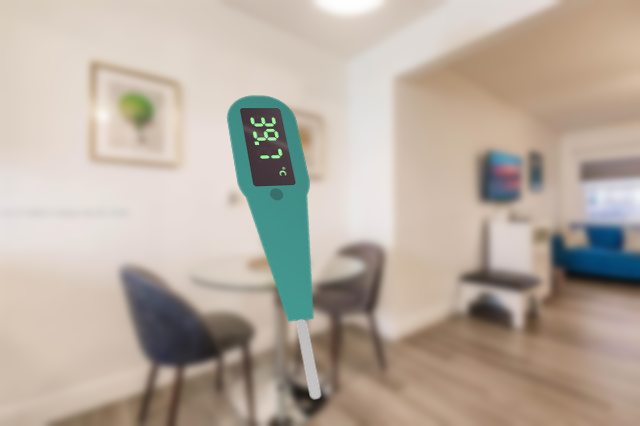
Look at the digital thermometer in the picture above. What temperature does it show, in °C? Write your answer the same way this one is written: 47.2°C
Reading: 39.7°C
